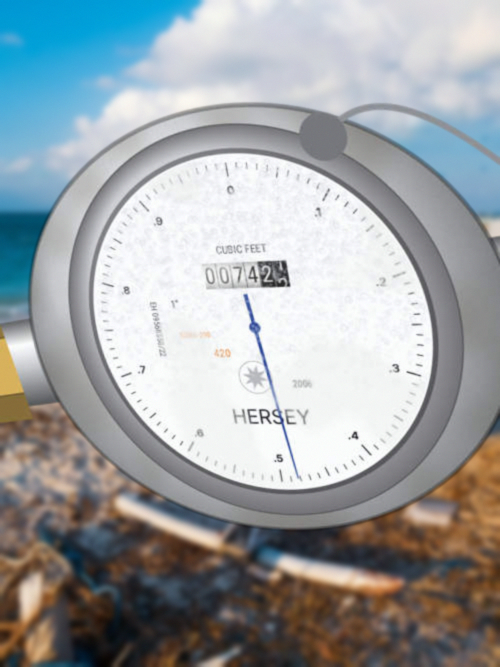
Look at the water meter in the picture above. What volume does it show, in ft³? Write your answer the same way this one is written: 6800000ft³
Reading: 7421.48ft³
